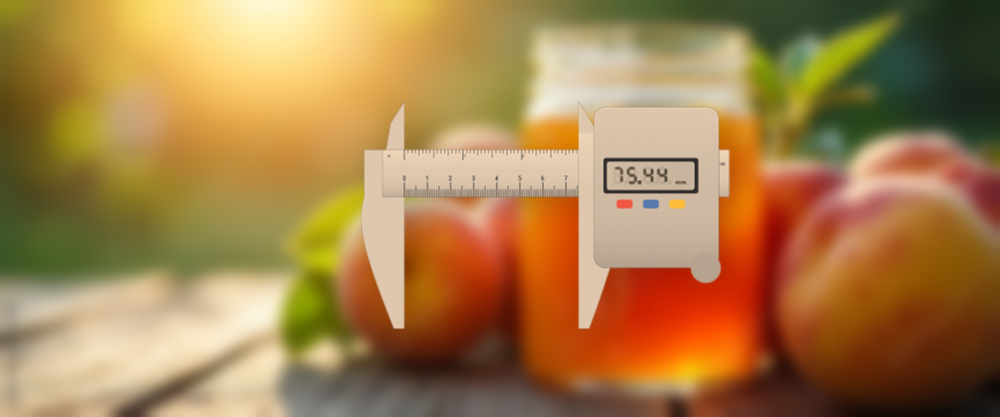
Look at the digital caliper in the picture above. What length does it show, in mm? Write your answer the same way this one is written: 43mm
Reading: 75.44mm
